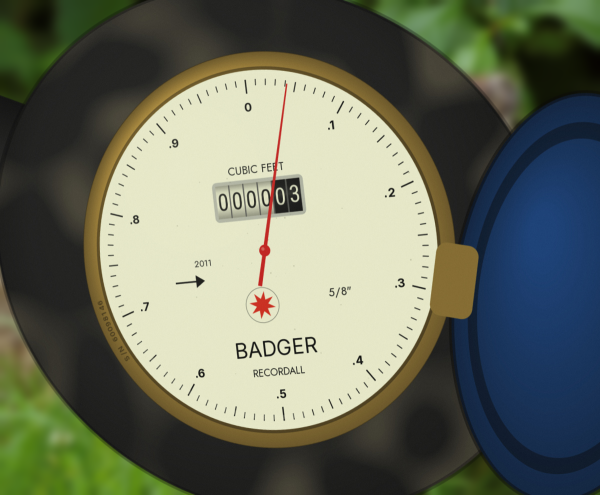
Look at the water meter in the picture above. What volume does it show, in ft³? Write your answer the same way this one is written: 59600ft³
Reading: 3.04ft³
